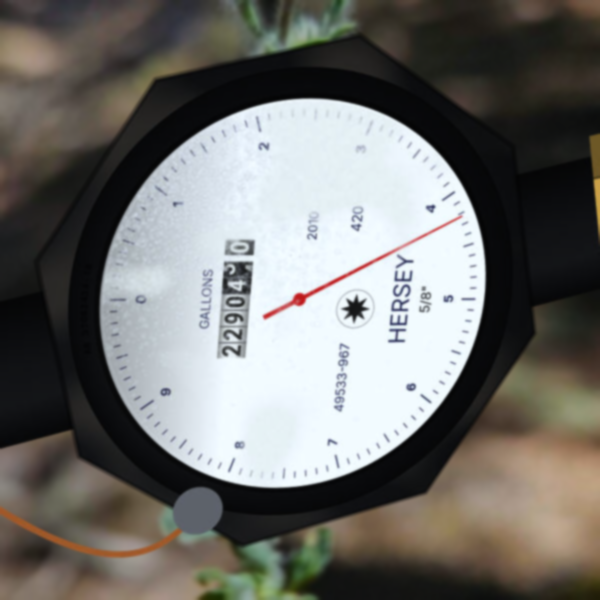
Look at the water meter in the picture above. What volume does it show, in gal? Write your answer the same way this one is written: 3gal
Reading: 2290434.2gal
